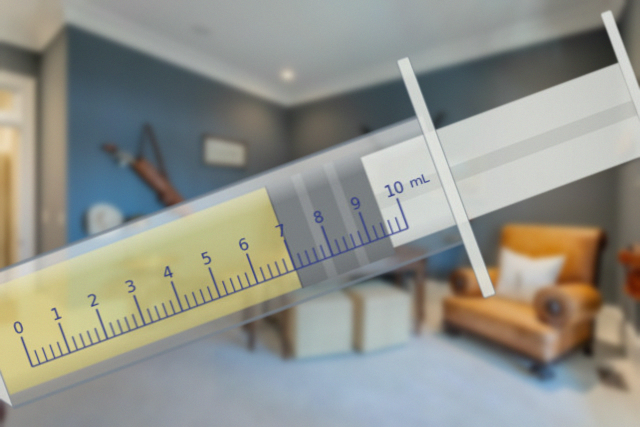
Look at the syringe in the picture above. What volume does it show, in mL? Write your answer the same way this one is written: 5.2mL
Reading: 7mL
